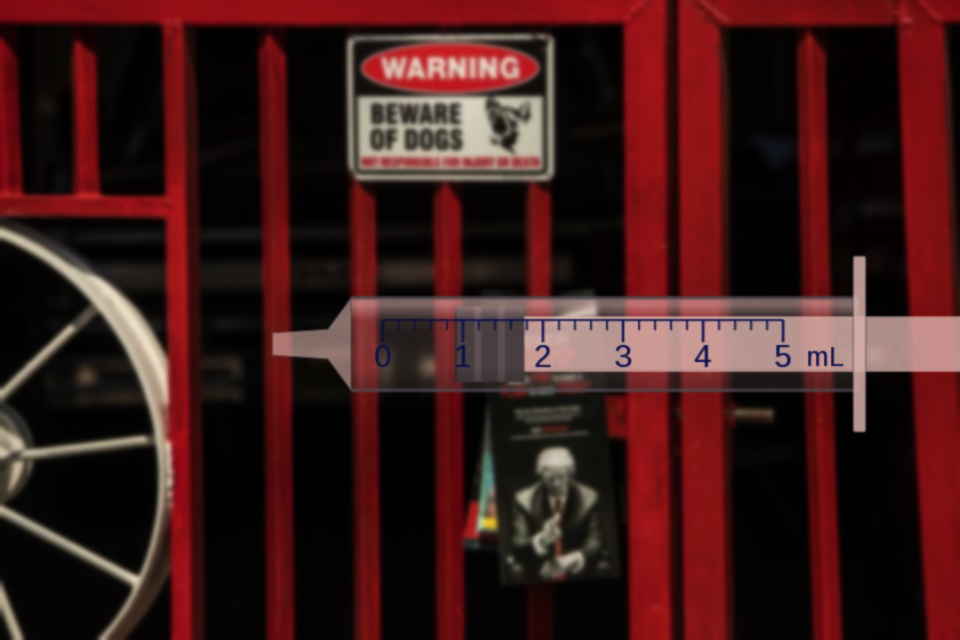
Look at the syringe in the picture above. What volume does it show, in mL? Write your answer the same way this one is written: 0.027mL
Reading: 0.9mL
